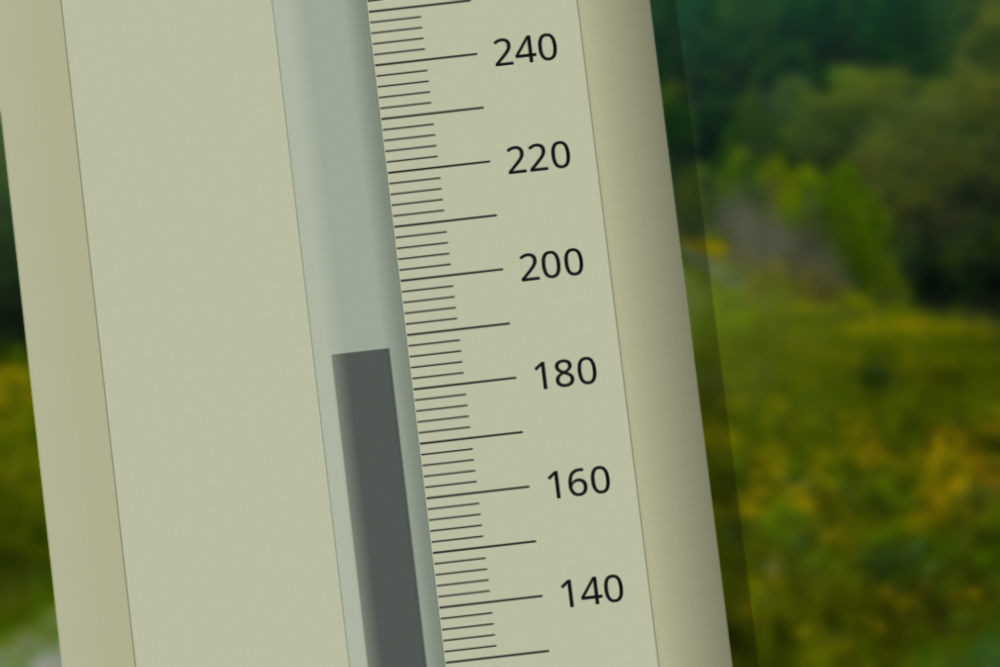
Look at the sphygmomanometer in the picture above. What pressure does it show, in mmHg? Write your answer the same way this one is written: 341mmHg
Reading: 188mmHg
